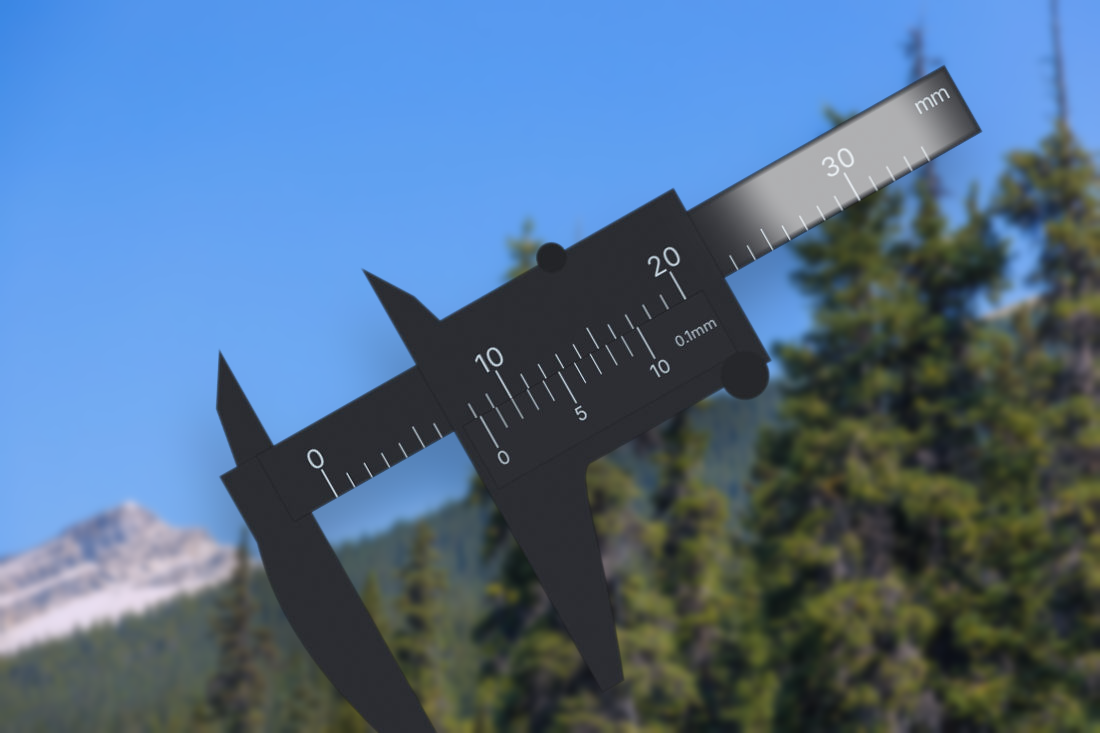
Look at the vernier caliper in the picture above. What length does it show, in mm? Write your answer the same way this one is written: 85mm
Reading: 8.2mm
